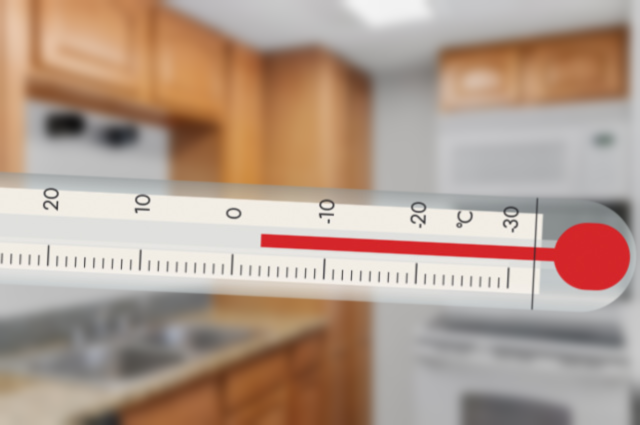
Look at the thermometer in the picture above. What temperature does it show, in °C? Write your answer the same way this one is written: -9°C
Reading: -3°C
